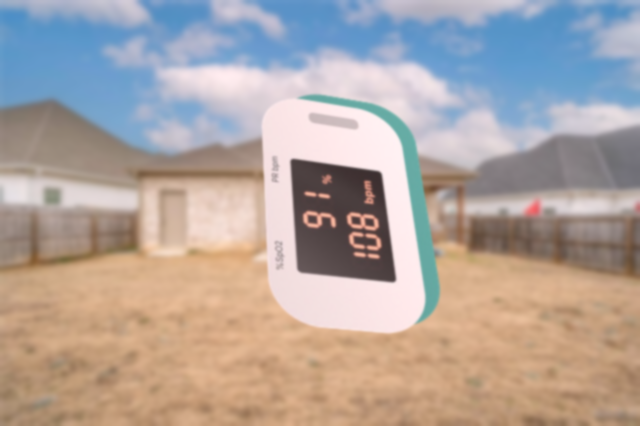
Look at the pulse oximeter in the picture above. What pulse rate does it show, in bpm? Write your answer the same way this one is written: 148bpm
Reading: 108bpm
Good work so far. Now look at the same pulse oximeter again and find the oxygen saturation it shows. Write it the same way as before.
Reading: 91%
